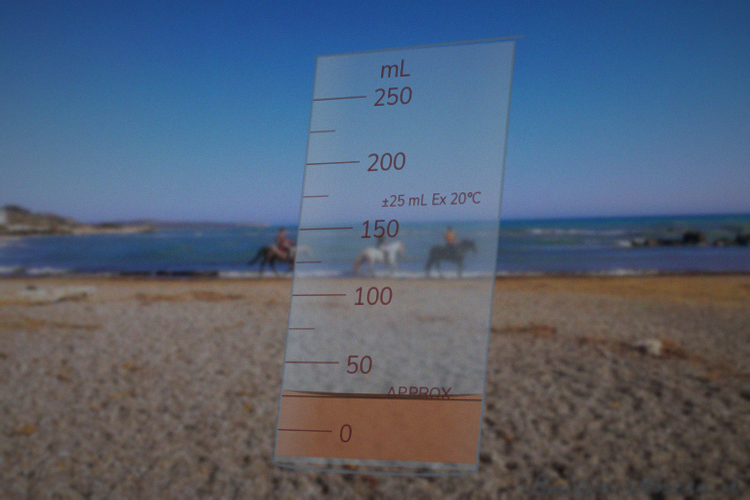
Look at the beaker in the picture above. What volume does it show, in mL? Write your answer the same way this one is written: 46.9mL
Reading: 25mL
